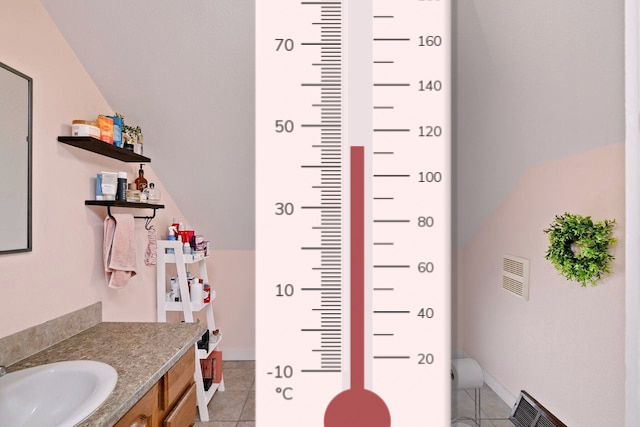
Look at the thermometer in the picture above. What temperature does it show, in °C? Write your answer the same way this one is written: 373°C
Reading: 45°C
